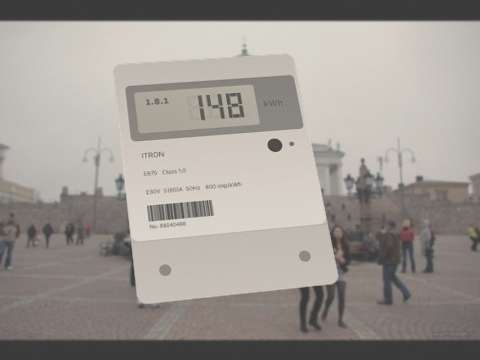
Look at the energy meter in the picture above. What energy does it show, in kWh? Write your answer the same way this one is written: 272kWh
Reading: 148kWh
